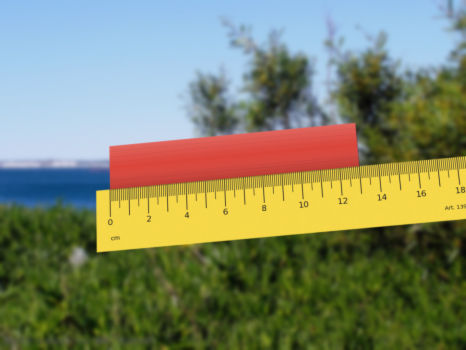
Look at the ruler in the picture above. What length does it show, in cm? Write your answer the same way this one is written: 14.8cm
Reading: 13cm
